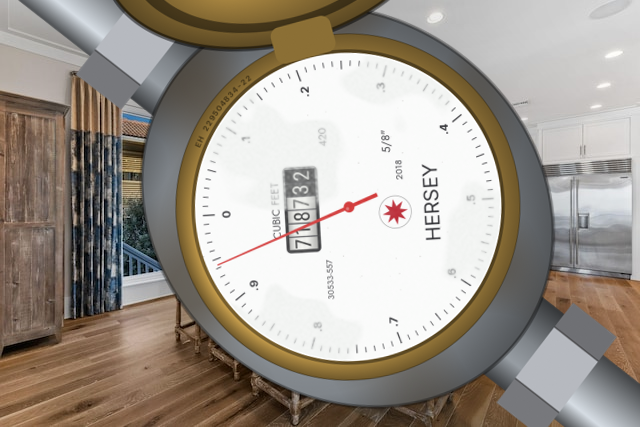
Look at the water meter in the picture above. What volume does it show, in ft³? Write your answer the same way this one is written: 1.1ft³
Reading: 718731.94ft³
